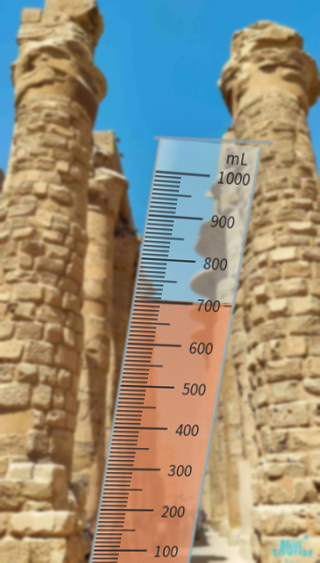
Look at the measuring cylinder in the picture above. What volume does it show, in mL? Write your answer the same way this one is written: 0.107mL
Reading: 700mL
